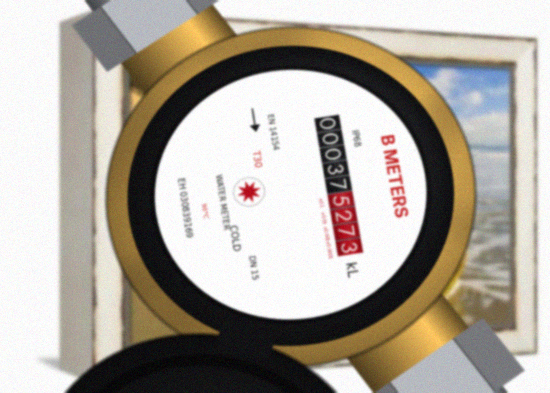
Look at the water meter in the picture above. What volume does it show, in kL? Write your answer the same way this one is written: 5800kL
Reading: 37.5273kL
